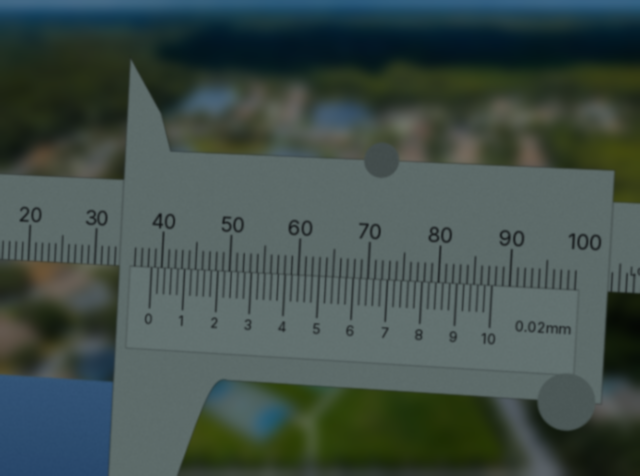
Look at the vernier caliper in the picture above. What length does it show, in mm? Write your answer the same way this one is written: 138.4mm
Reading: 38.5mm
